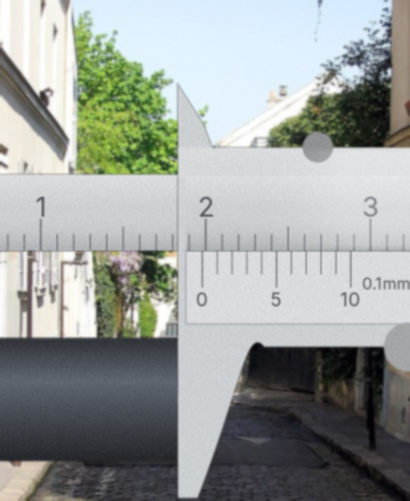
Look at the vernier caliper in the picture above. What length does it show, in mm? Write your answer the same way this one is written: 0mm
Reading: 19.8mm
